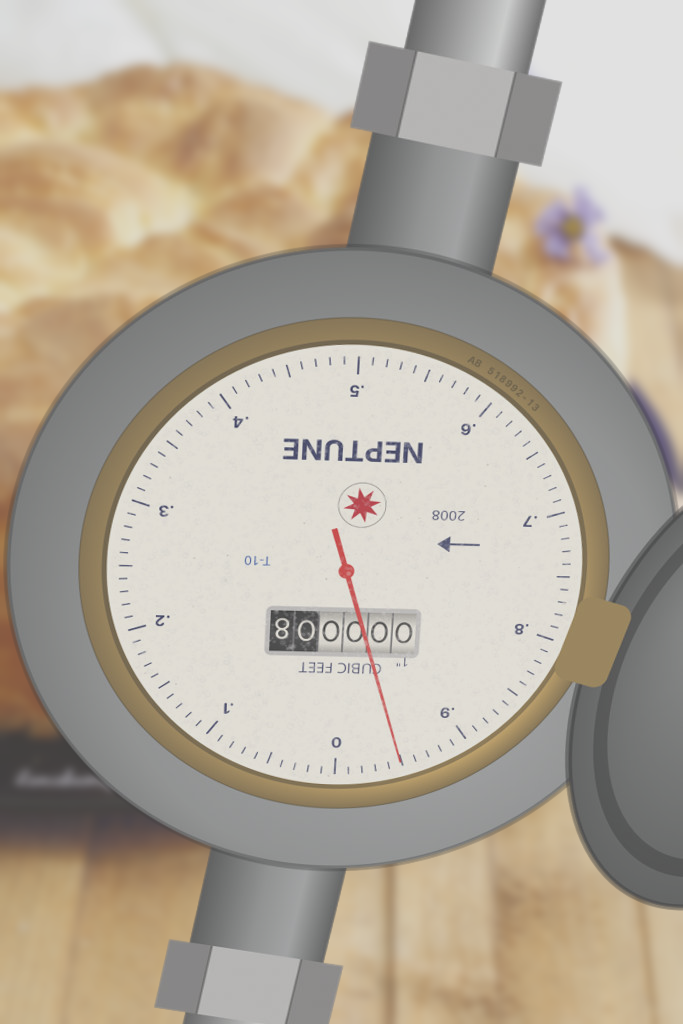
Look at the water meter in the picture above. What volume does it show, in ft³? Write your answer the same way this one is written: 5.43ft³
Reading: 7.95ft³
